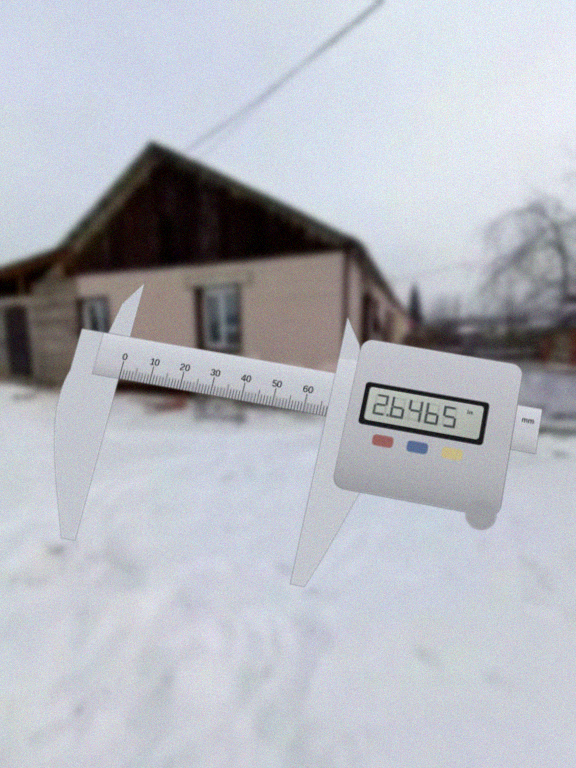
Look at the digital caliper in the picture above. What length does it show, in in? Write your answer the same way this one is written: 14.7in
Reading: 2.6465in
